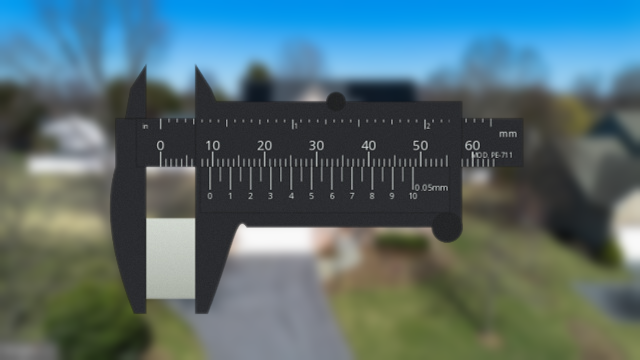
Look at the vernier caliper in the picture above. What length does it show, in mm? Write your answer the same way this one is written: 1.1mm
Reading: 9.5mm
